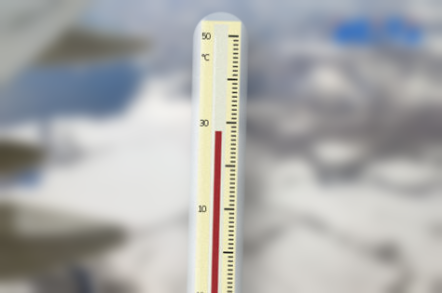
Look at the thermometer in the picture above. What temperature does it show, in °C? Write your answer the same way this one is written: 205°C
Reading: 28°C
